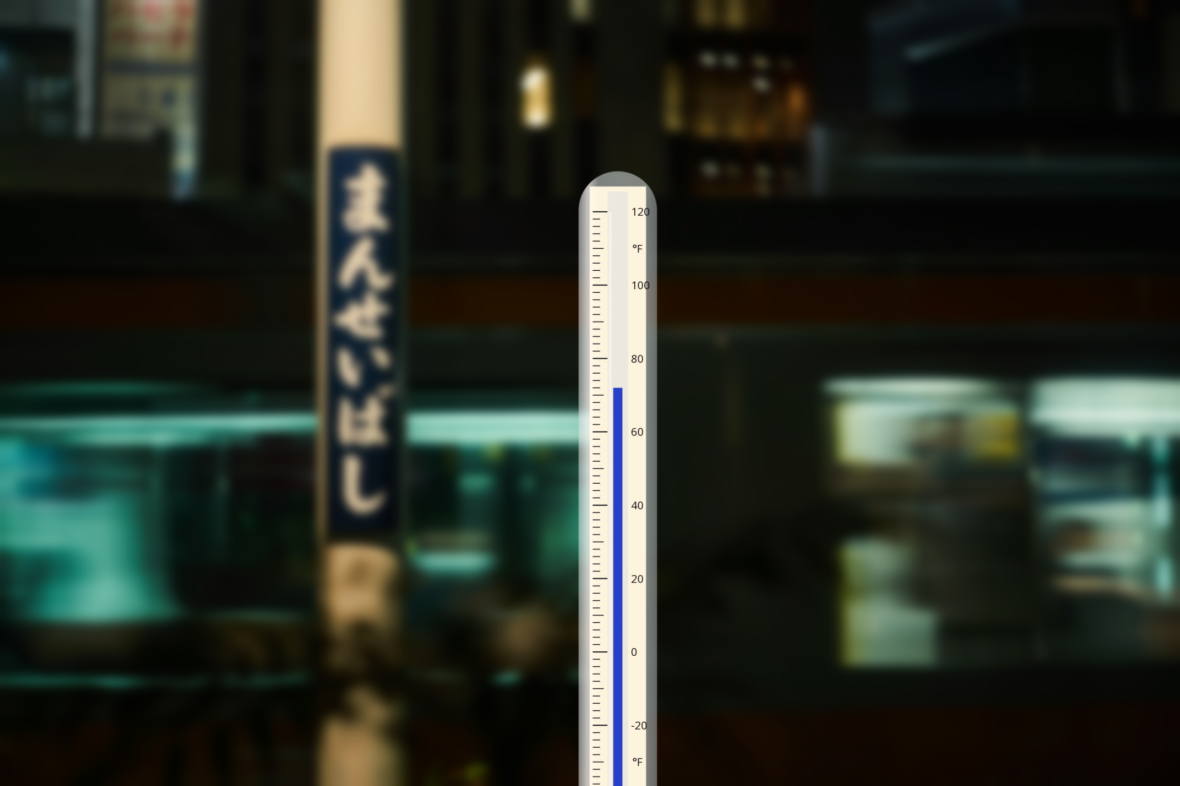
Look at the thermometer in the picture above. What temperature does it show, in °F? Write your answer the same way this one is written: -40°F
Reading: 72°F
